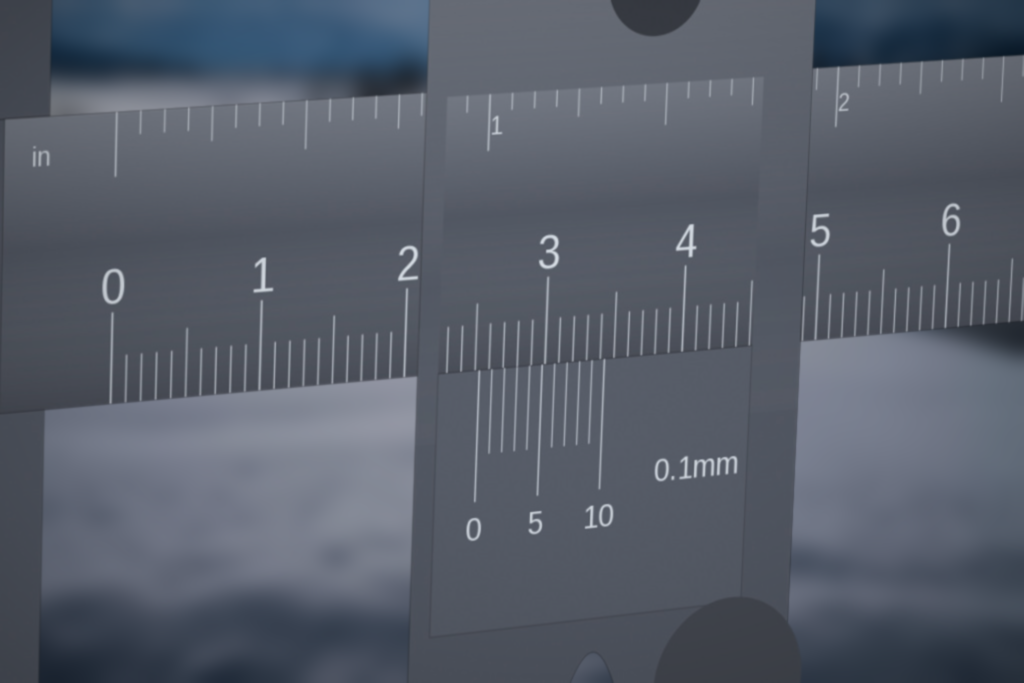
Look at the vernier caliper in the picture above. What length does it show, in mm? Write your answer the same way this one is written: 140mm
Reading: 25.3mm
